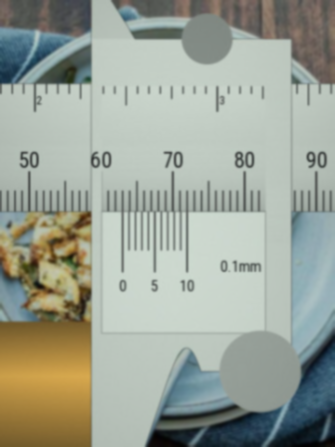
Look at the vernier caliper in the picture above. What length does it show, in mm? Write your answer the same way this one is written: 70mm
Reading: 63.0mm
